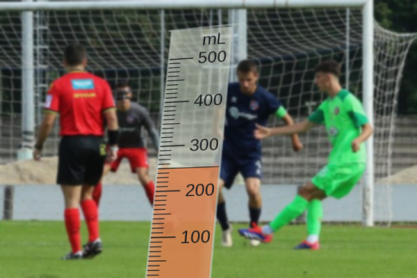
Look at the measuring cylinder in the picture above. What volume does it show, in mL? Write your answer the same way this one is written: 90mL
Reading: 250mL
